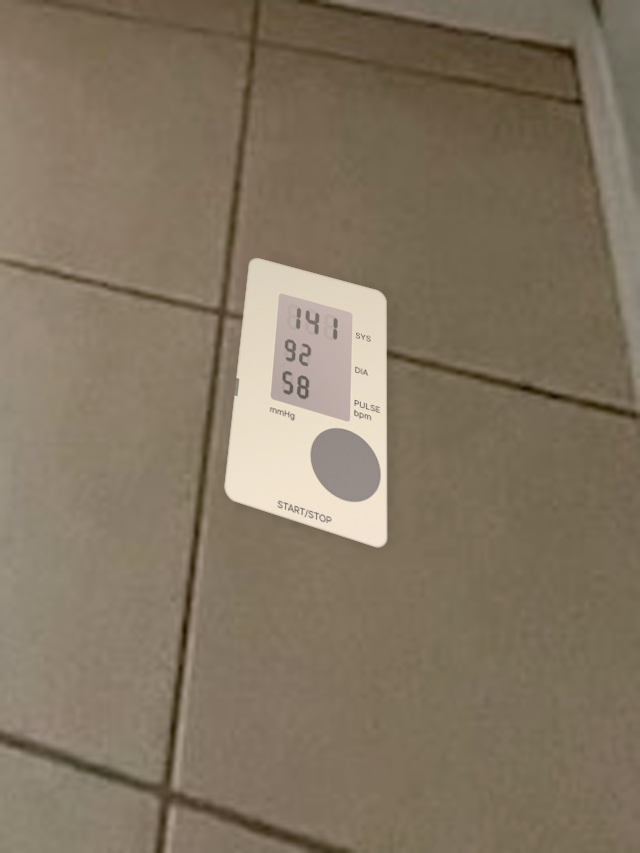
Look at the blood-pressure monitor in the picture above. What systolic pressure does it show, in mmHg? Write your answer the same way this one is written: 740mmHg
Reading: 141mmHg
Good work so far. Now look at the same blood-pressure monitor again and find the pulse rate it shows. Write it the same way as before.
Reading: 58bpm
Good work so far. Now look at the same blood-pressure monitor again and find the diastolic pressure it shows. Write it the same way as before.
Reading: 92mmHg
